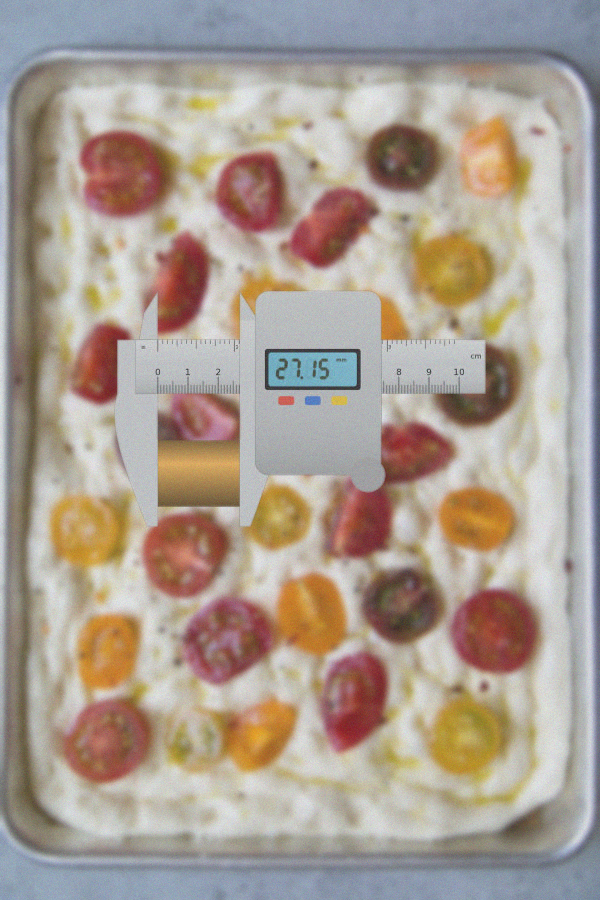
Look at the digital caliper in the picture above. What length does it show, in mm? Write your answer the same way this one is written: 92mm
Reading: 27.15mm
